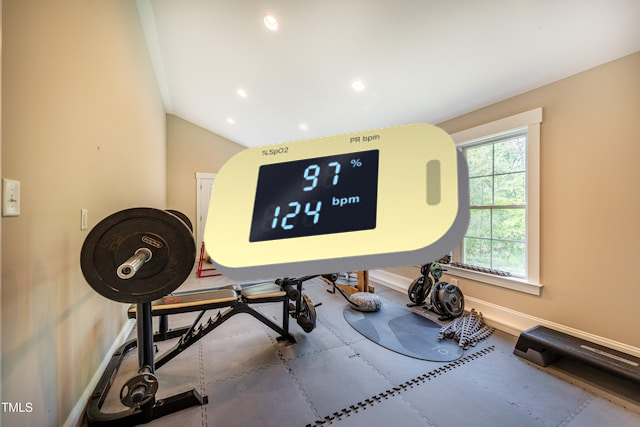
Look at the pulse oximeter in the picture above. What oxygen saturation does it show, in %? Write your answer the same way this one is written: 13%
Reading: 97%
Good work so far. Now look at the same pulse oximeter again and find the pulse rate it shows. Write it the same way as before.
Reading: 124bpm
